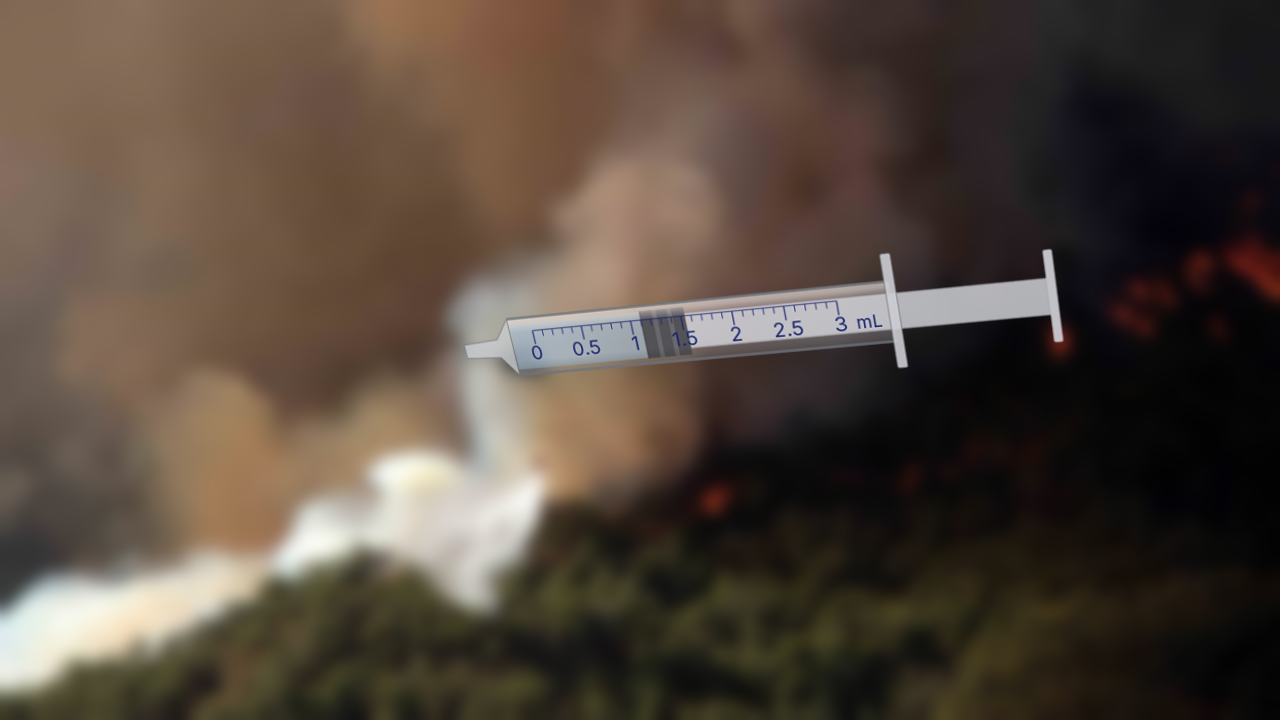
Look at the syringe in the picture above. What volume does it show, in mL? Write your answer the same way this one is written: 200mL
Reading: 1.1mL
